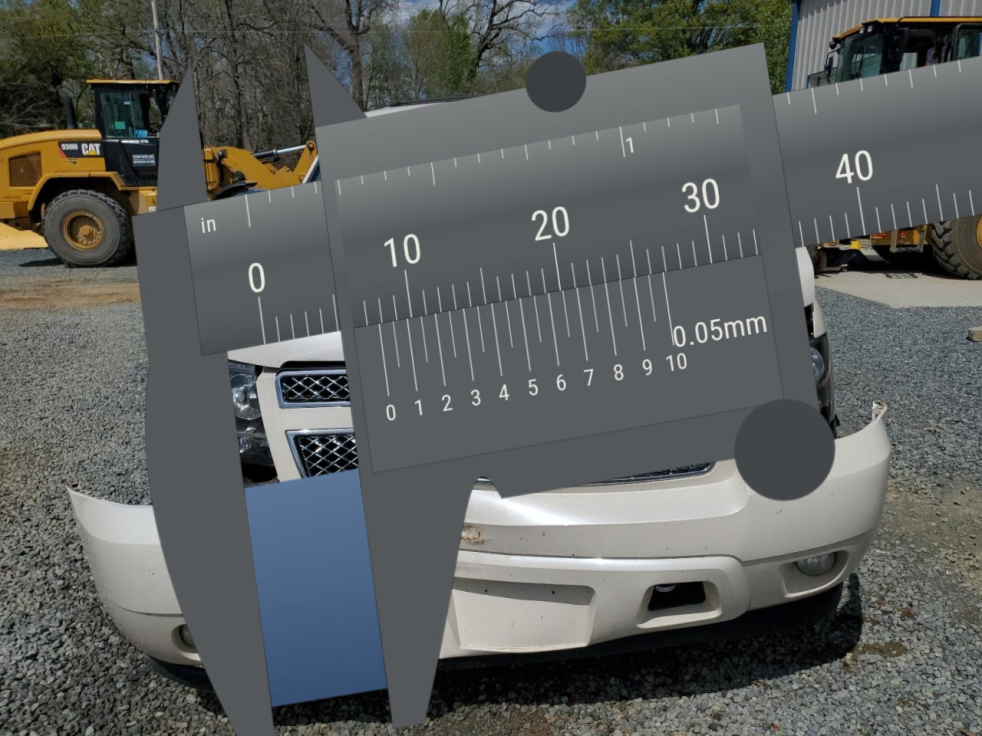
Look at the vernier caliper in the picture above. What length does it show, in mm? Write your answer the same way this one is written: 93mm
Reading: 7.8mm
